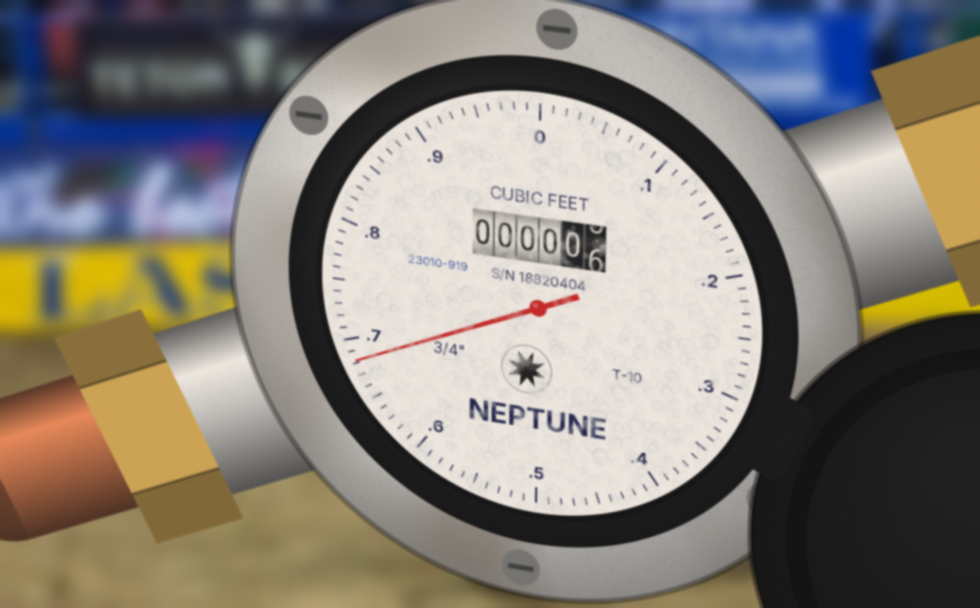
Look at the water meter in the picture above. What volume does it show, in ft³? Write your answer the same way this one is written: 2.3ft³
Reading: 5.68ft³
